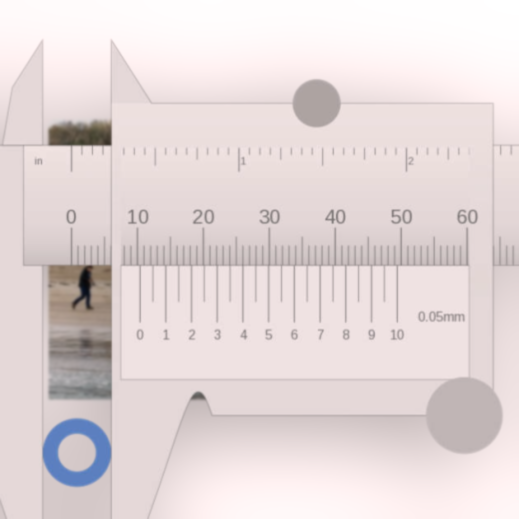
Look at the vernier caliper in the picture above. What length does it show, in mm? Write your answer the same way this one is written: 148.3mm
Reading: 10.4mm
